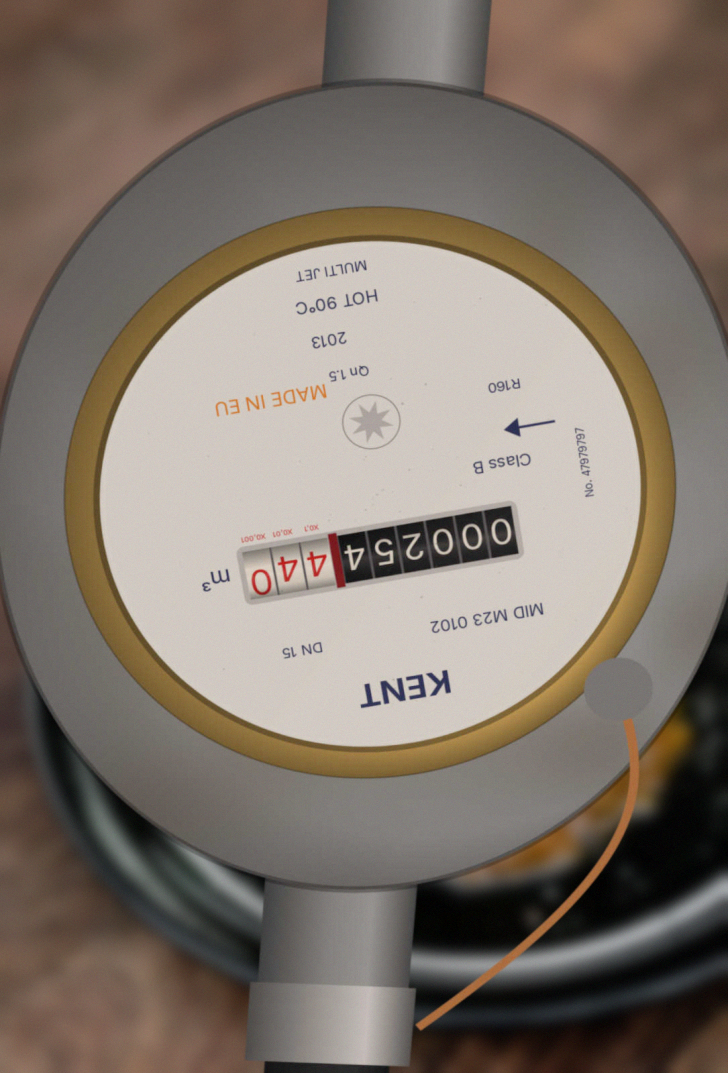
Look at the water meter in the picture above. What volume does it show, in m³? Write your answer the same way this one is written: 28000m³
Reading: 254.440m³
